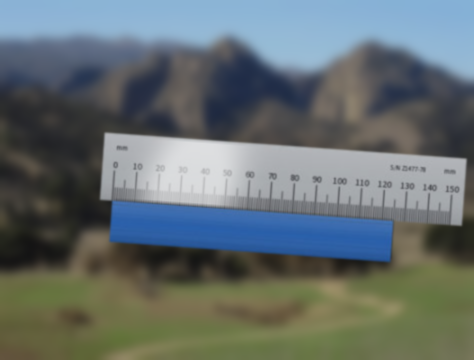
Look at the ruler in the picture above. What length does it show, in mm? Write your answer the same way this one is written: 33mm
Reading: 125mm
